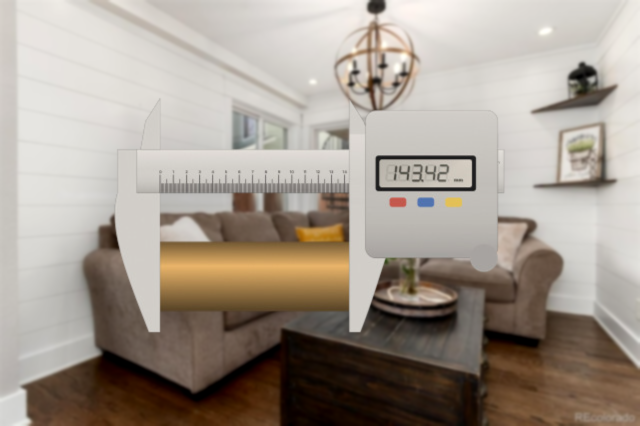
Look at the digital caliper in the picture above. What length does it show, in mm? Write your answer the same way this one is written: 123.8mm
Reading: 143.42mm
